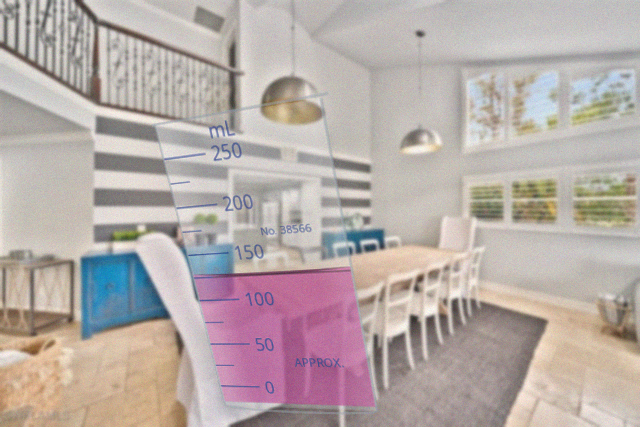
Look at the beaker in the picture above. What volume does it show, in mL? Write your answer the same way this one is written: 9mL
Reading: 125mL
